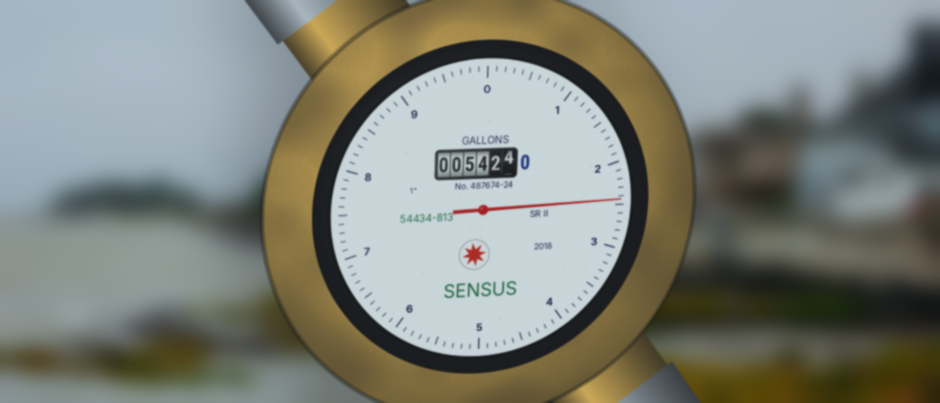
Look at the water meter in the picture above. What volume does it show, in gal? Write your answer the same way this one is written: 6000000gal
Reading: 54242.4gal
